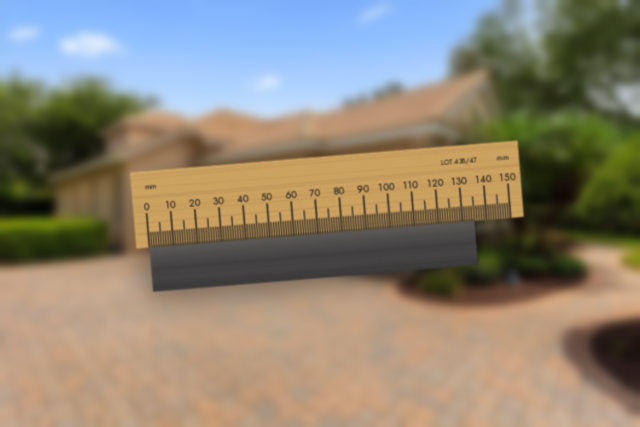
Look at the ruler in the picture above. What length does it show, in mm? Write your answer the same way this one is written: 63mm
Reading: 135mm
